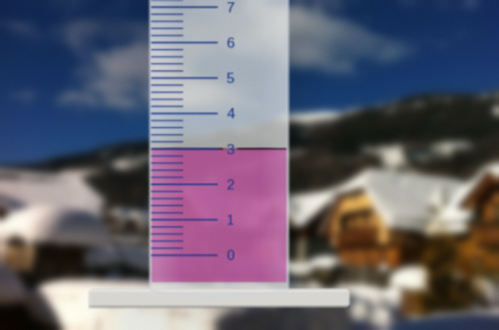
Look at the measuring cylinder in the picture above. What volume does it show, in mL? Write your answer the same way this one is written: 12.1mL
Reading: 3mL
